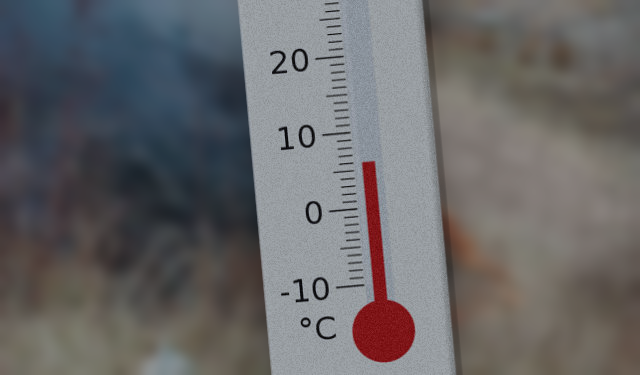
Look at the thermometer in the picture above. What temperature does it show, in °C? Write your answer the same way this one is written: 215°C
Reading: 6°C
